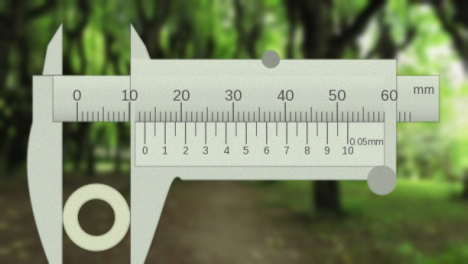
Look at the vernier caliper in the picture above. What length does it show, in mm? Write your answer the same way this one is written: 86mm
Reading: 13.0mm
